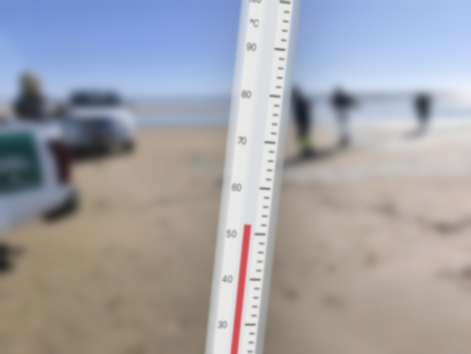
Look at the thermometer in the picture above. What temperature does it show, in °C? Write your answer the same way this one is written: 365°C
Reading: 52°C
